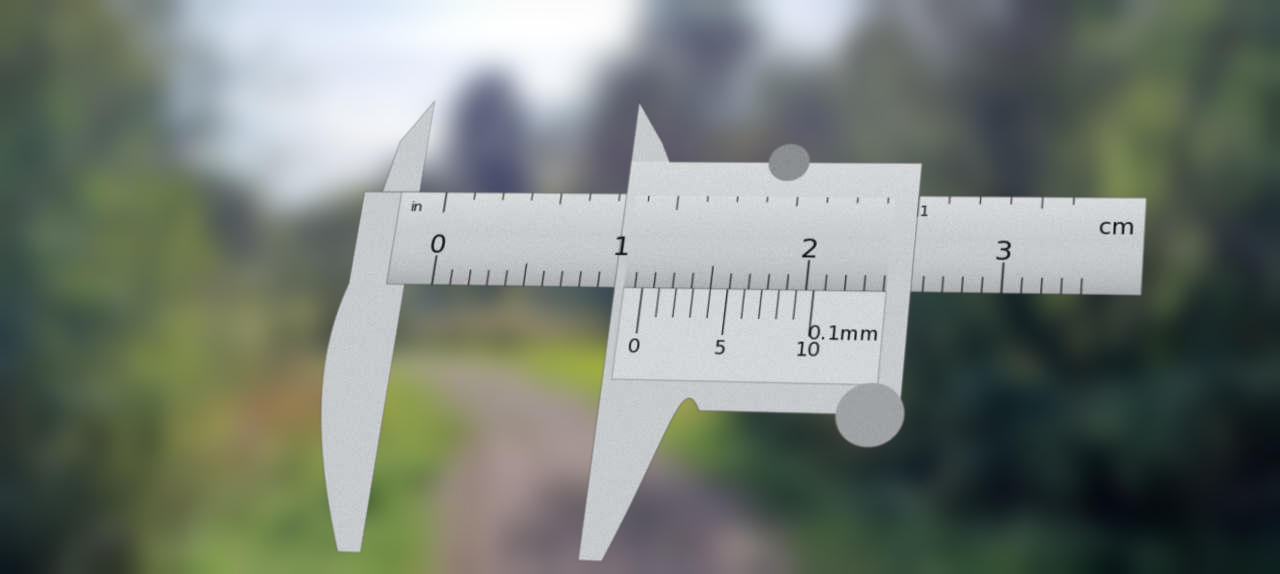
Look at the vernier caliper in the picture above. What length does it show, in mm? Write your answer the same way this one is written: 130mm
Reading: 11.4mm
